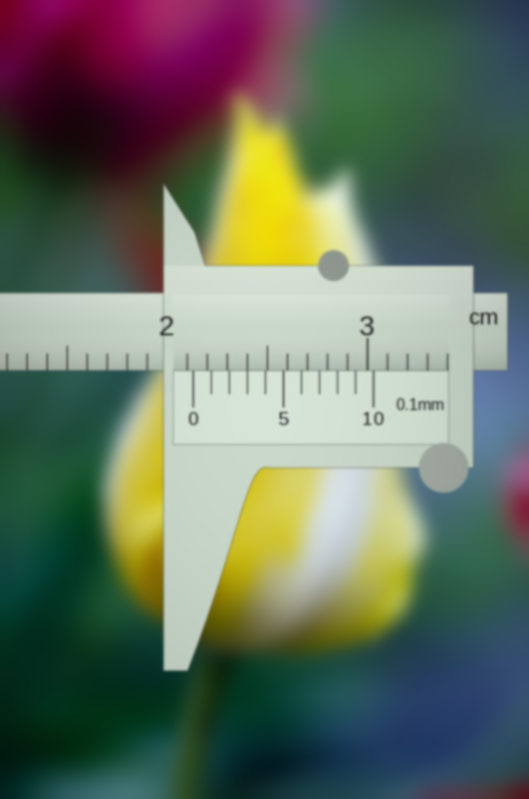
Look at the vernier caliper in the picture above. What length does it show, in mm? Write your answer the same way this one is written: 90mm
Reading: 21.3mm
